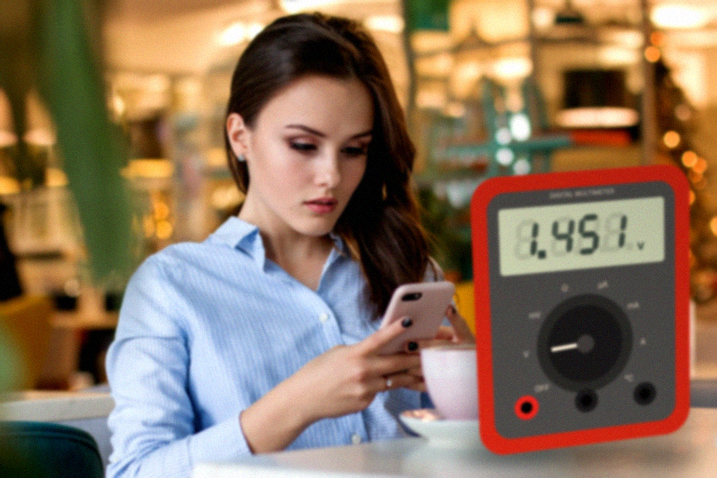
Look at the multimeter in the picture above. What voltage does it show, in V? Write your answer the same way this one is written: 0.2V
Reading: 1.451V
